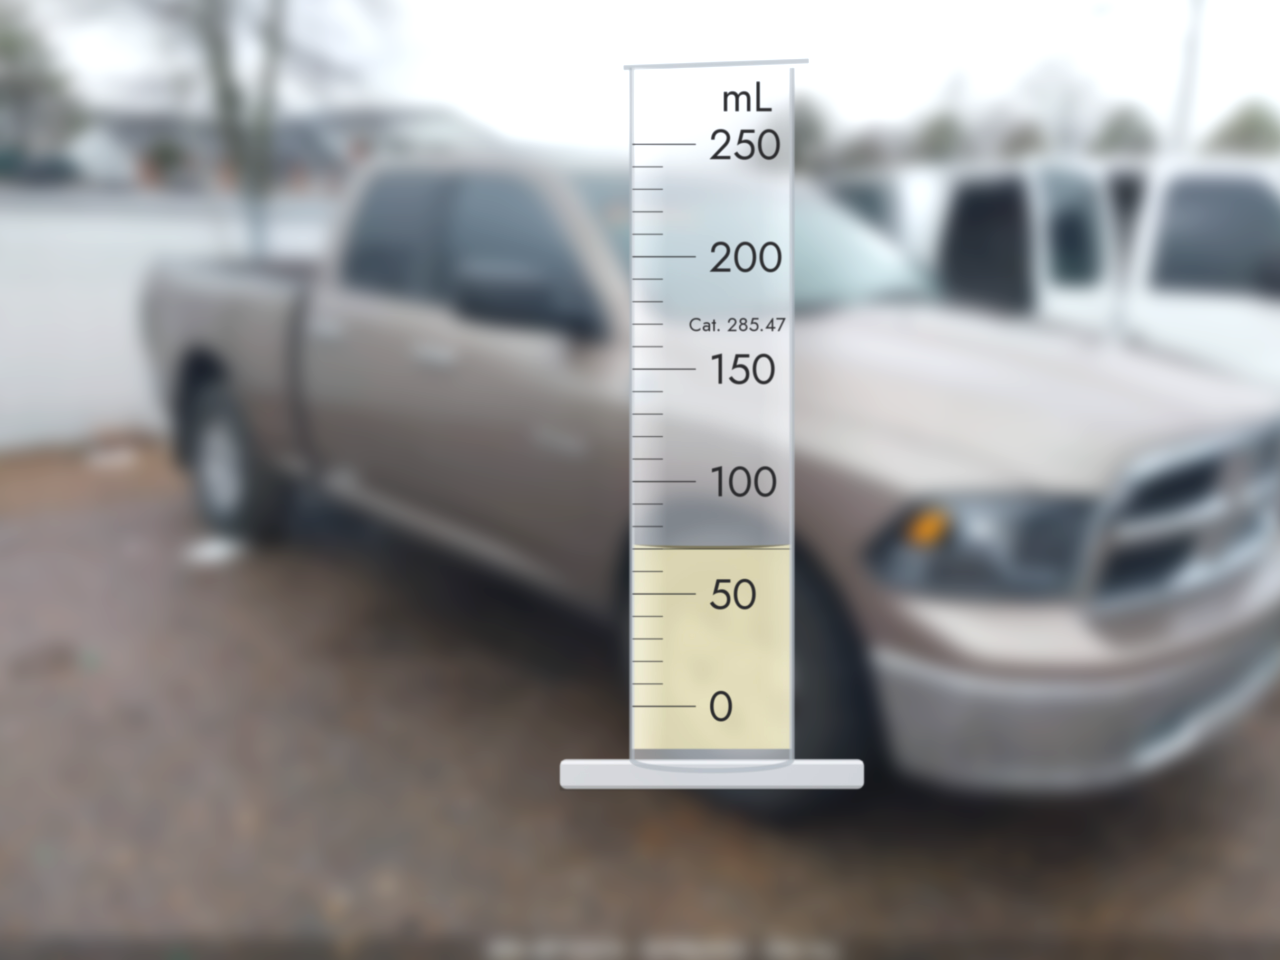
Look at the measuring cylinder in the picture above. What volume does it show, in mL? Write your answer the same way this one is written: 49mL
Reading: 70mL
